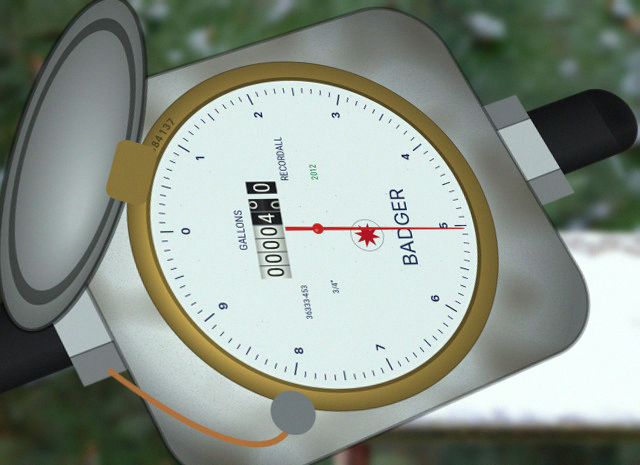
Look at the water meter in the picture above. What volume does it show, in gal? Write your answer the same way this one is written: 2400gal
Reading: 485.0gal
